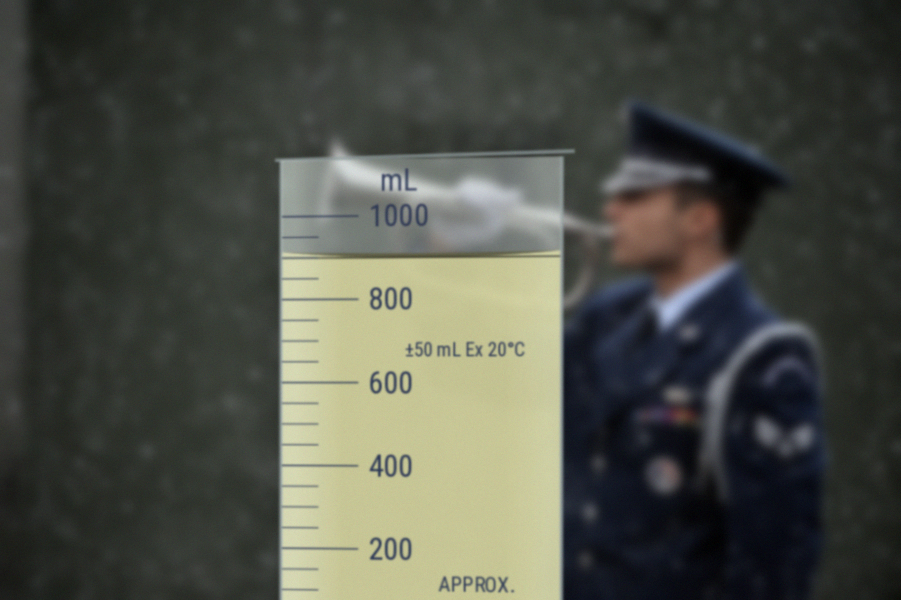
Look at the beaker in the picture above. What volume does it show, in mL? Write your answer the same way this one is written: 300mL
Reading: 900mL
